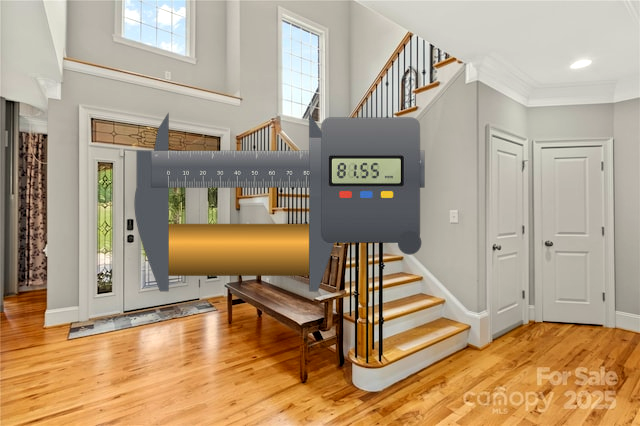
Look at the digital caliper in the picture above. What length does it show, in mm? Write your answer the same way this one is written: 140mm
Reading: 81.55mm
